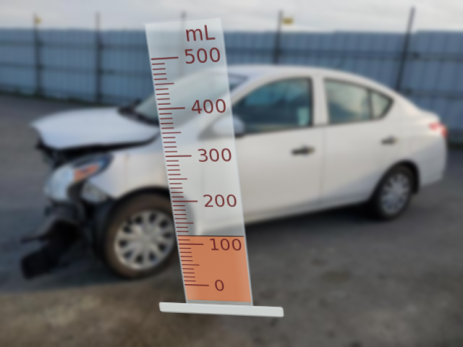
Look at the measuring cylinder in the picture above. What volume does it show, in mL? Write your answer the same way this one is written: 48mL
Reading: 120mL
